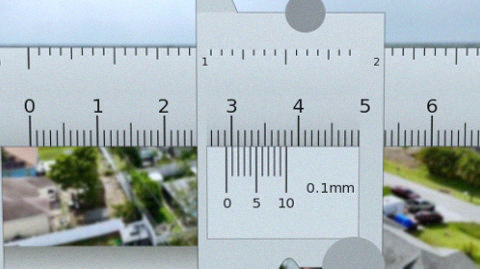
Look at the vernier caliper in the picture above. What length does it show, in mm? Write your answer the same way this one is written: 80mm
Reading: 29.2mm
